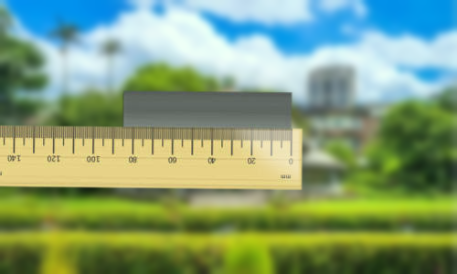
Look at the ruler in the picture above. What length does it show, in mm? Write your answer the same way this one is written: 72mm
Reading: 85mm
